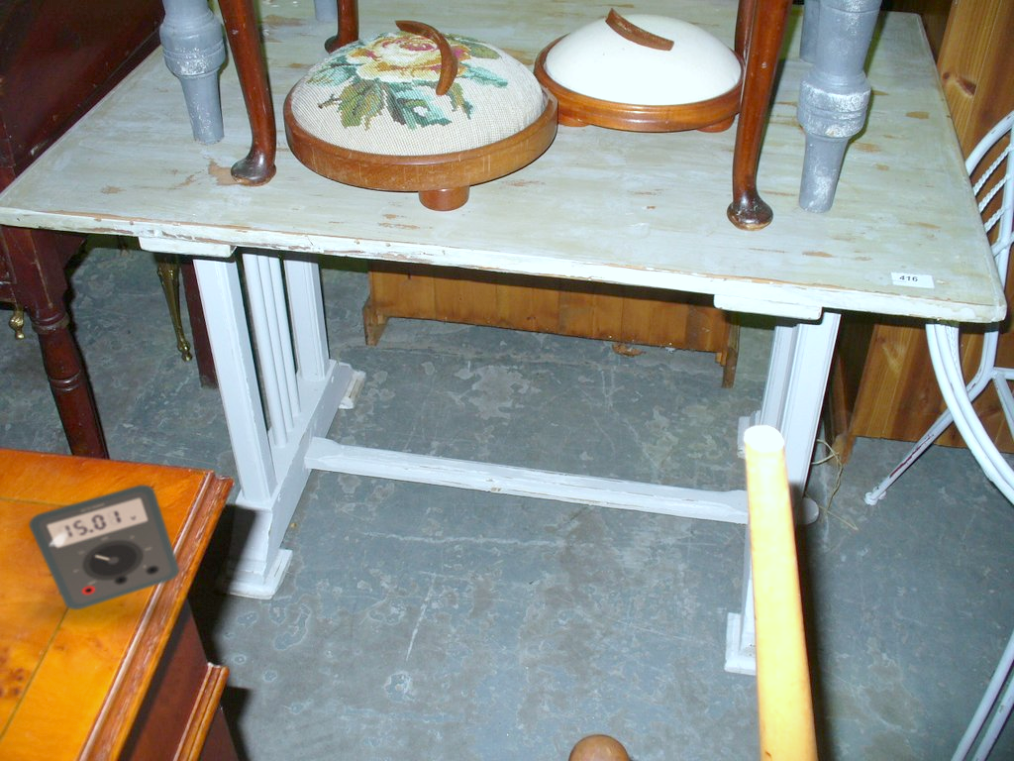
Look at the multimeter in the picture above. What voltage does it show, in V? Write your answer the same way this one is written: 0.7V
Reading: 15.01V
